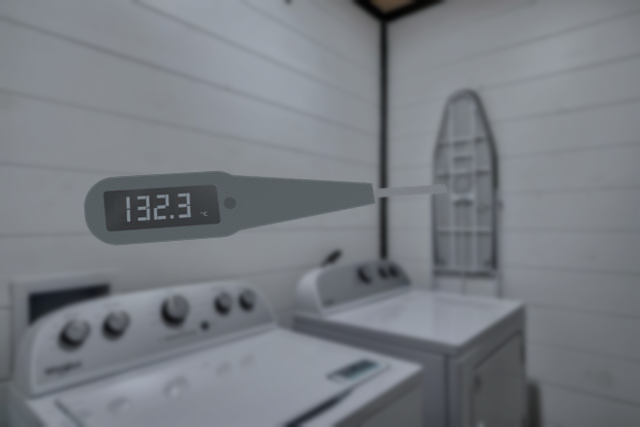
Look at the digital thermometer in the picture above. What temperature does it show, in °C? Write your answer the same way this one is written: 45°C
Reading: 132.3°C
